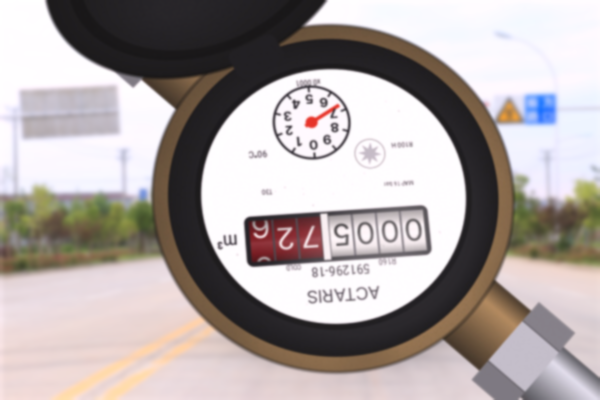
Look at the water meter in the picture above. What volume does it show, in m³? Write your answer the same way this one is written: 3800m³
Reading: 5.7256m³
